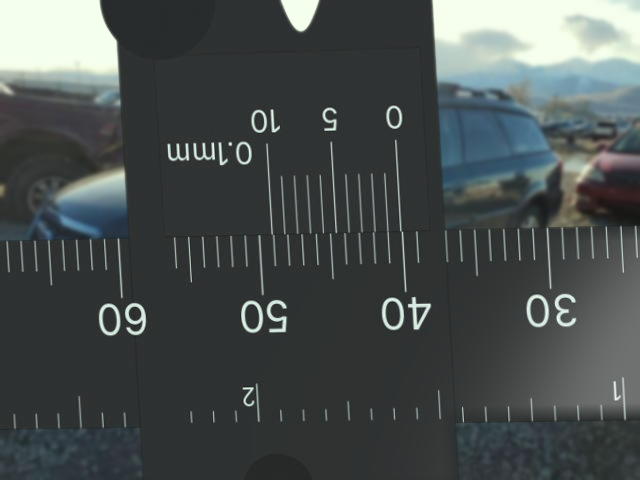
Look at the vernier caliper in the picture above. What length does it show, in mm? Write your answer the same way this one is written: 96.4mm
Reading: 40.1mm
